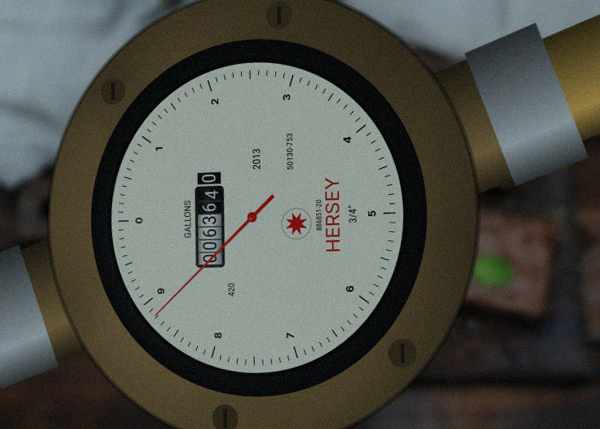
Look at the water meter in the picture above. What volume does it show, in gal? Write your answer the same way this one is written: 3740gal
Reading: 63638.8gal
